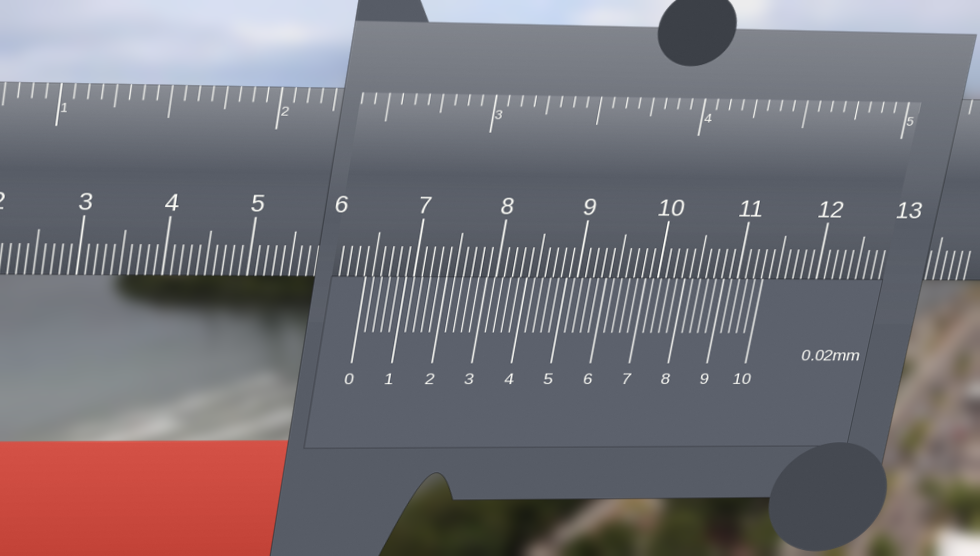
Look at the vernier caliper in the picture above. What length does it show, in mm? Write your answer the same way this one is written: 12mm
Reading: 64.2mm
